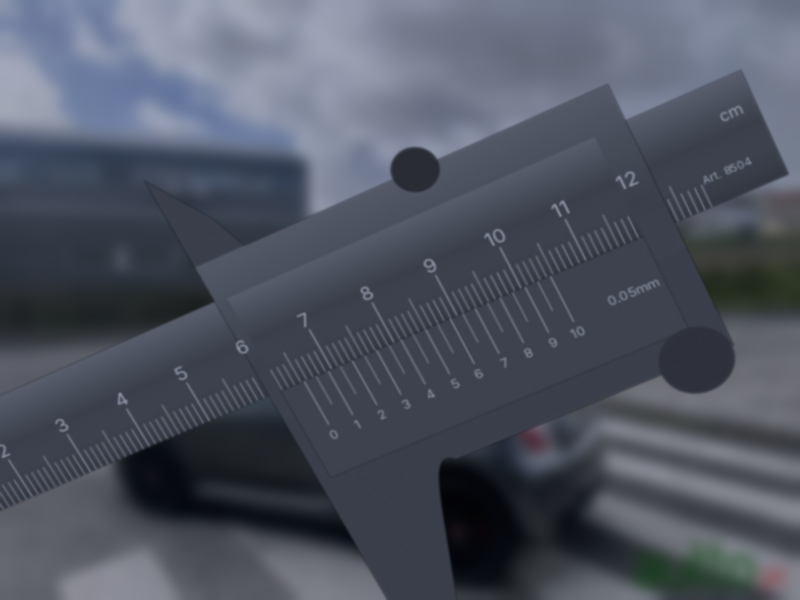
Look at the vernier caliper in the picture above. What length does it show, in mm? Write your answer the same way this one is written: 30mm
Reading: 65.5mm
